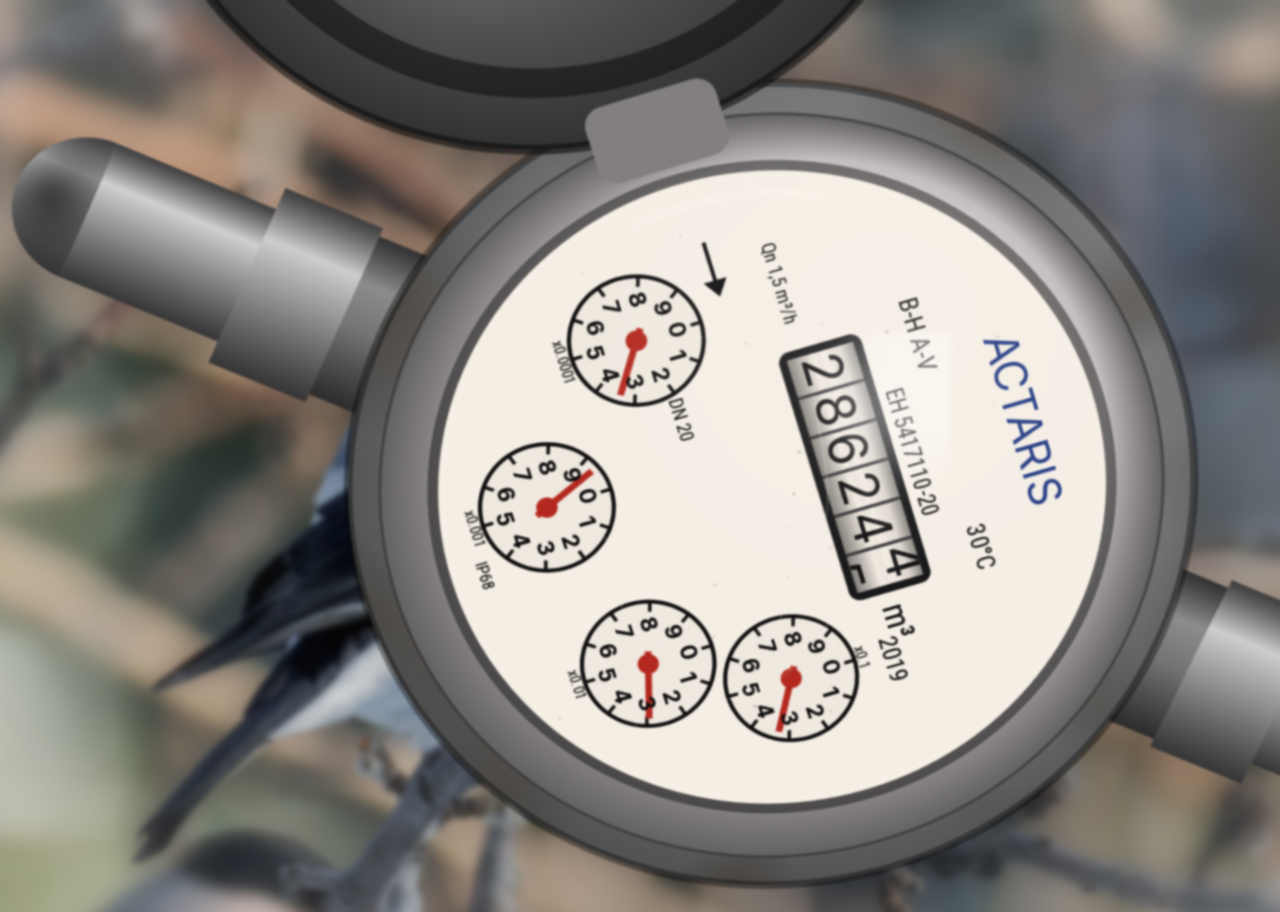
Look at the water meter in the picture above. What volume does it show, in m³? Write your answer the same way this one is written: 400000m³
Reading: 286244.3293m³
